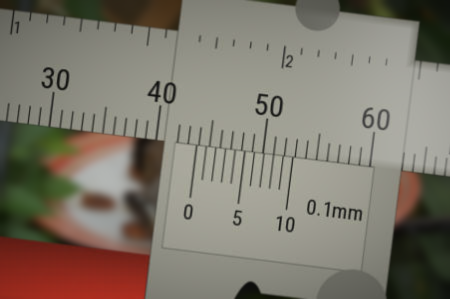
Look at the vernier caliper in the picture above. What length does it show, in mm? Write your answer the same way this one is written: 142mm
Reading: 43.8mm
